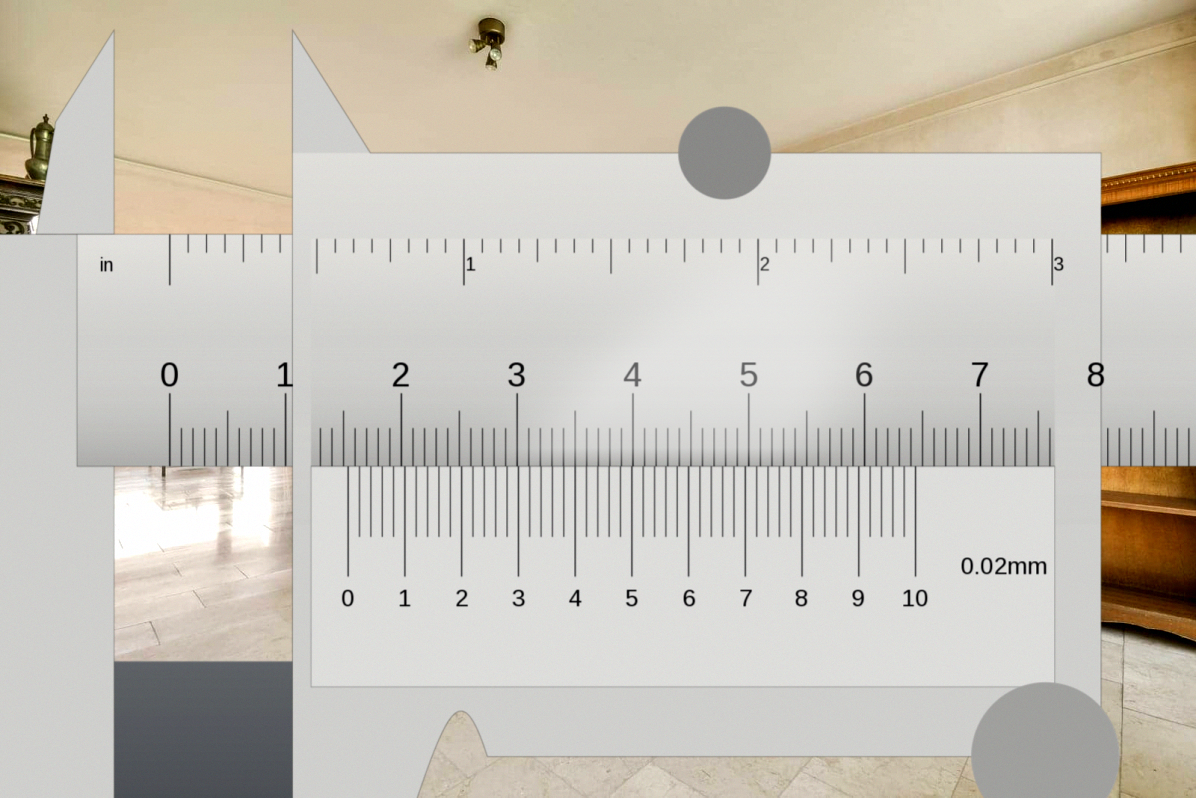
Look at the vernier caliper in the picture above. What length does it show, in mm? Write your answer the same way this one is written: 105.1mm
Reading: 15.4mm
